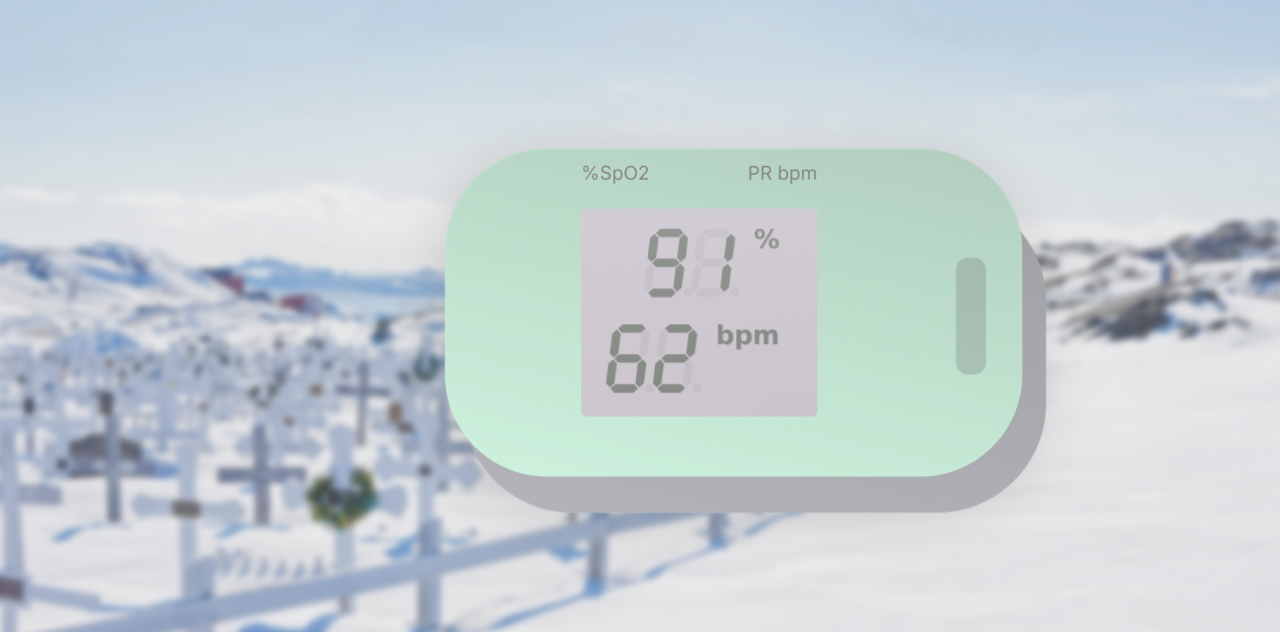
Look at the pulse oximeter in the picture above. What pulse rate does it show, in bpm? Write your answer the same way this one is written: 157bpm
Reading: 62bpm
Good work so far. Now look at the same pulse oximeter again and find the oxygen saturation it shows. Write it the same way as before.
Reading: 91%
